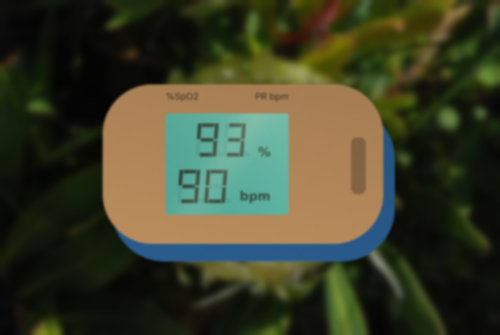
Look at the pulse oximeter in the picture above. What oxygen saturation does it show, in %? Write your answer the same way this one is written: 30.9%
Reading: 93%
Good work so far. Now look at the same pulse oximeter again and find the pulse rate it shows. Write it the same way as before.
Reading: 90bpm
